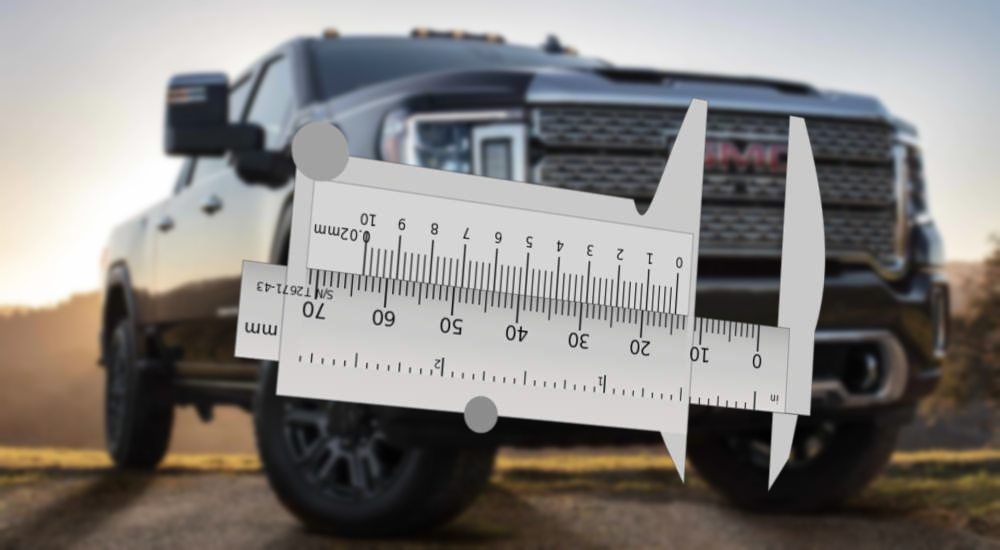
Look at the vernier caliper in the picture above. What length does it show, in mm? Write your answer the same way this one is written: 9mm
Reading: 14.5mm
